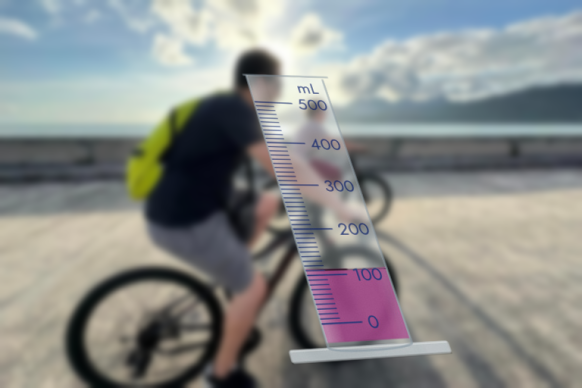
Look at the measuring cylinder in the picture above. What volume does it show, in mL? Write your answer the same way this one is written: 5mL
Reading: 110mL
